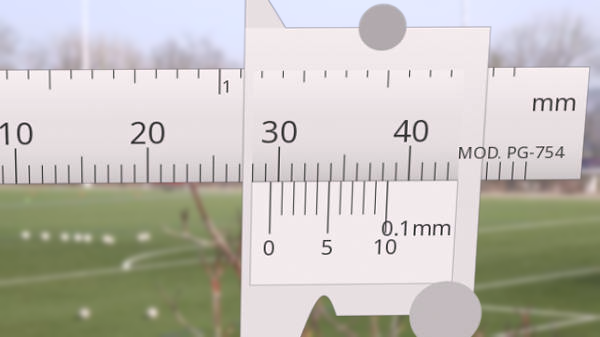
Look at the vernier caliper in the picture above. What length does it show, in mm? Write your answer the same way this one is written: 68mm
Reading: 29.4mm
